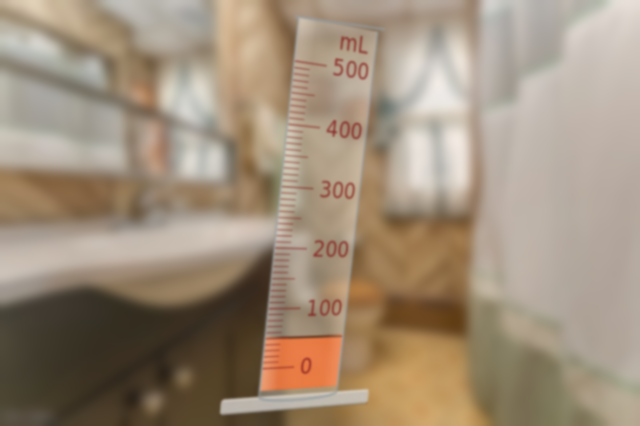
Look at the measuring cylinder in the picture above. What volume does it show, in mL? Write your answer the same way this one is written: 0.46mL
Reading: 50mL
